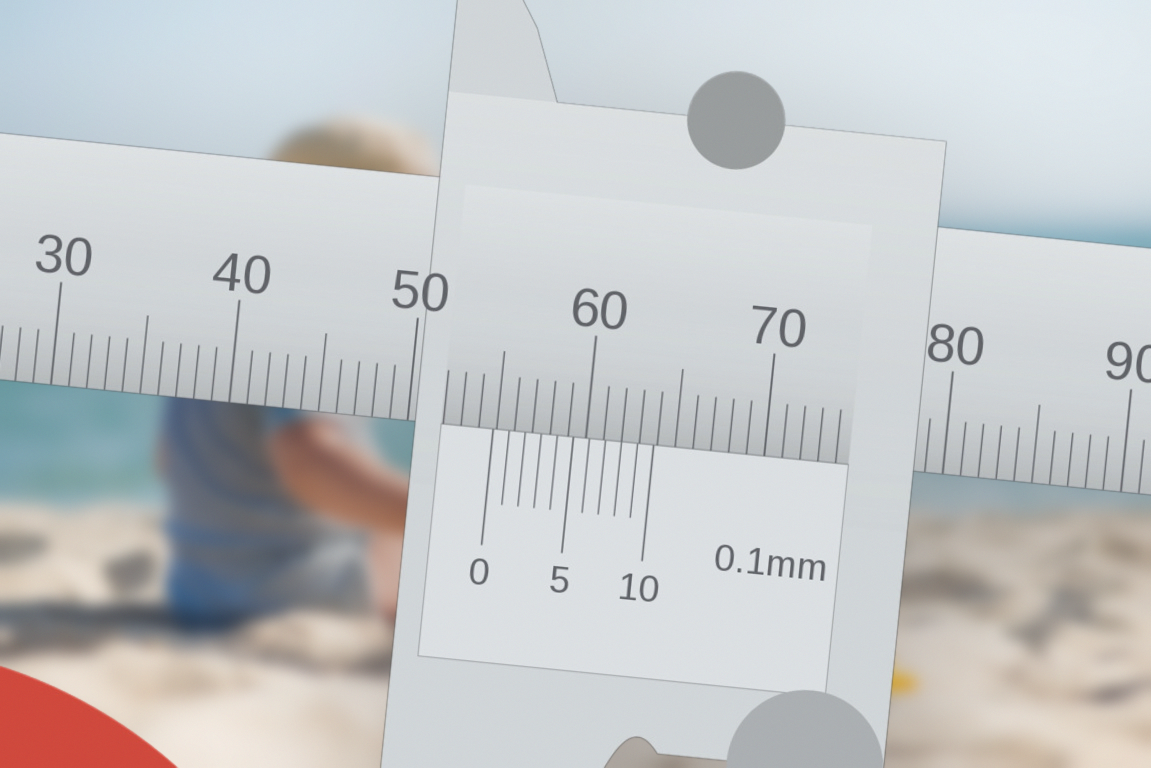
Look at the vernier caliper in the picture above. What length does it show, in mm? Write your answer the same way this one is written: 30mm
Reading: 54.8mm
